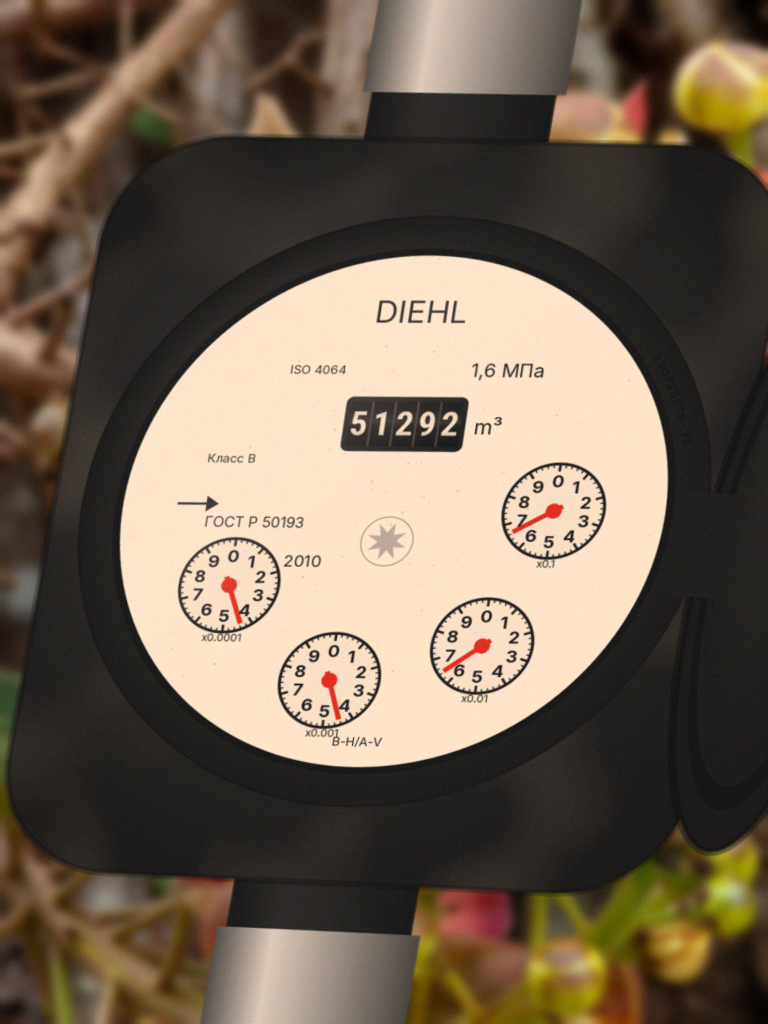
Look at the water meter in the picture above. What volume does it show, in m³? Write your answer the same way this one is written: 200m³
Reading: 51292.6644m³
